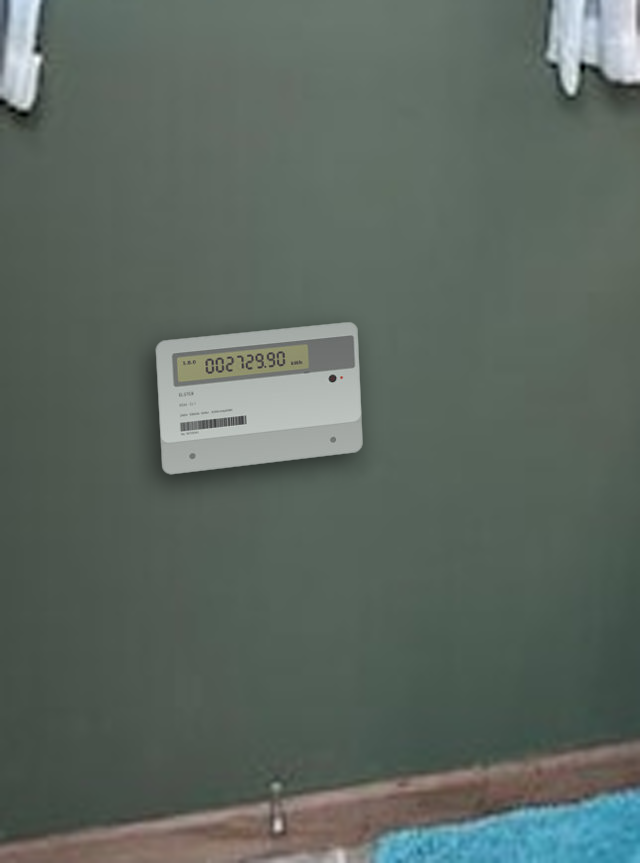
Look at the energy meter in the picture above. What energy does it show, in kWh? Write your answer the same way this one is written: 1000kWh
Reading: 2729.90kWh
